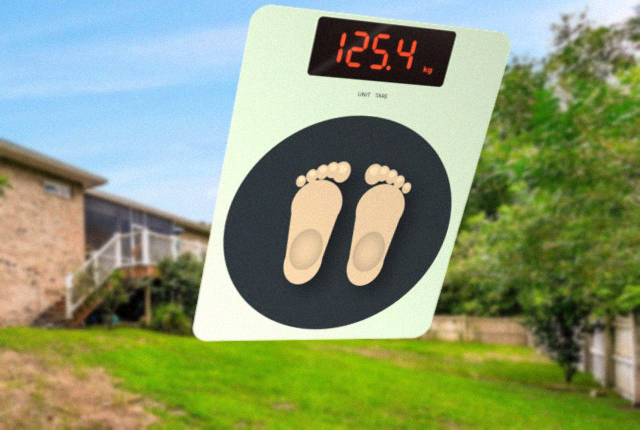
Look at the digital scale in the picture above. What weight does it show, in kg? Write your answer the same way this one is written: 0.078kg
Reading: 125.4kg
